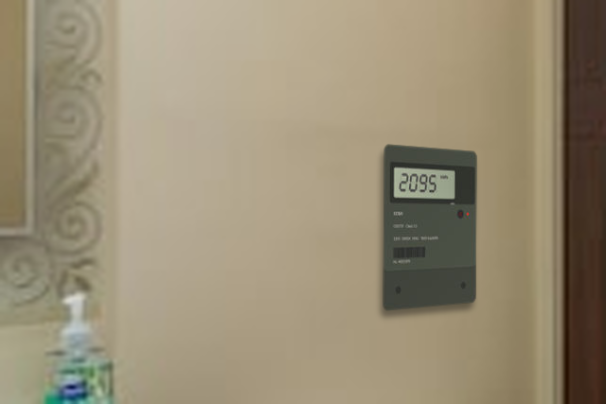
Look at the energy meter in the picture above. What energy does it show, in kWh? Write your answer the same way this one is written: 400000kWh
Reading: 2095kWh
